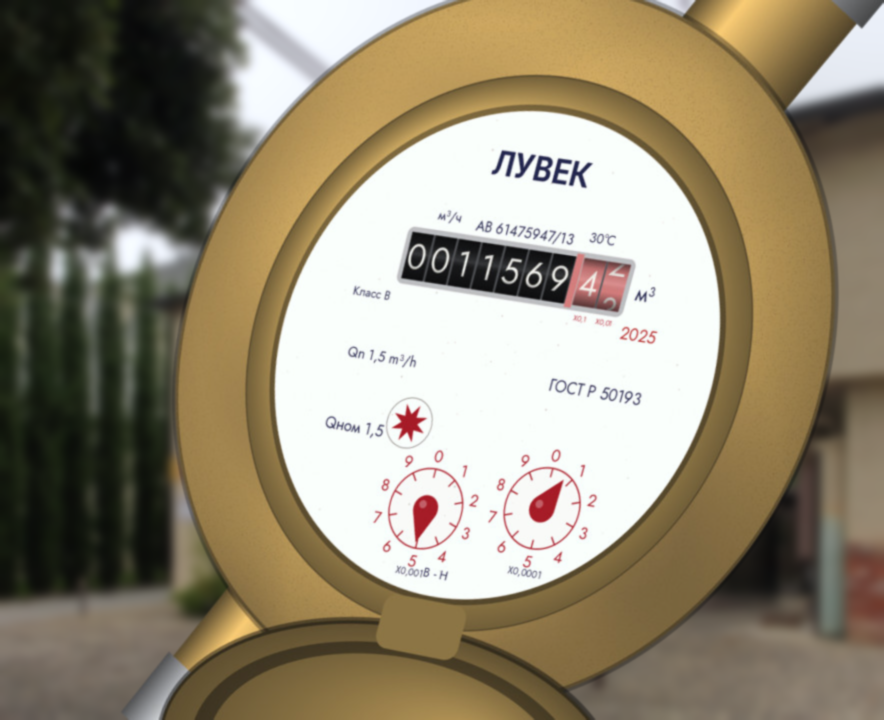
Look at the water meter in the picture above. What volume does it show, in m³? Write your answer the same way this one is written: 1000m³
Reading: 11569.4250m³
